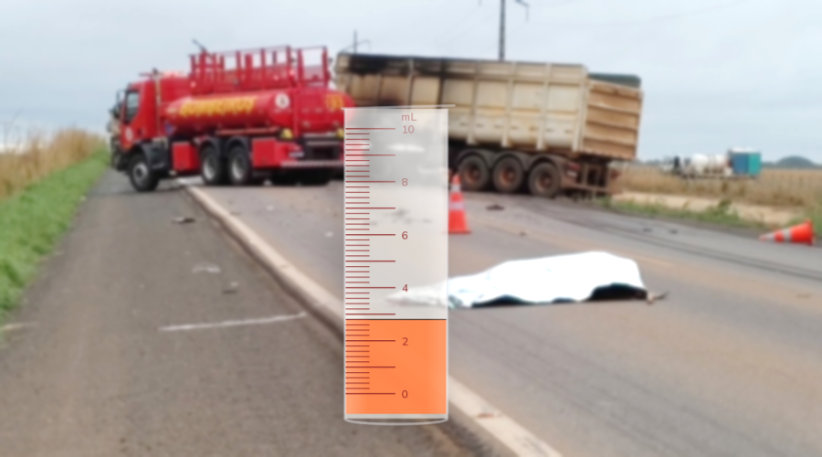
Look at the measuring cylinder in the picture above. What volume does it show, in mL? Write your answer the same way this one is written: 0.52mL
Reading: 2.8mL
